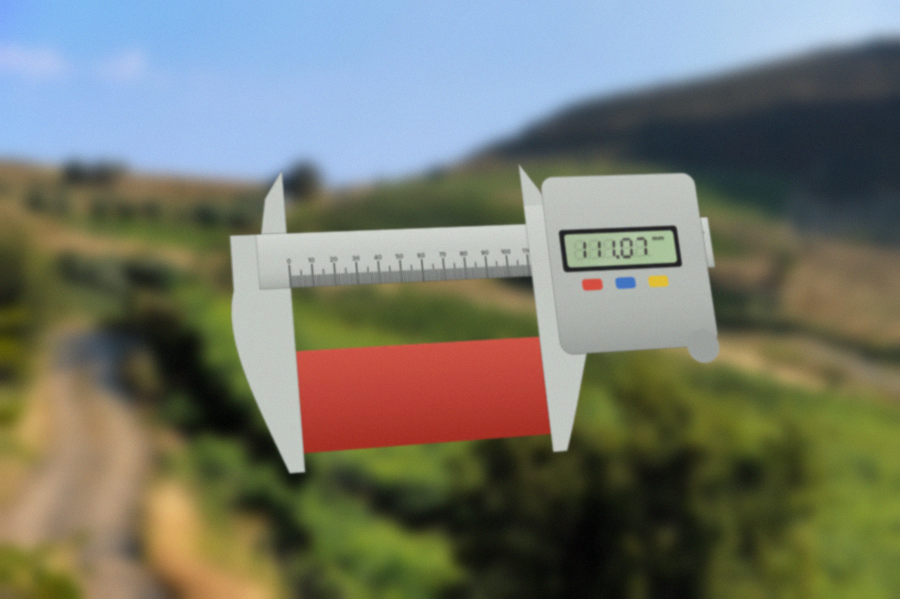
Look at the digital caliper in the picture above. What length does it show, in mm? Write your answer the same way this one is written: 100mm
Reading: 111.07mm
